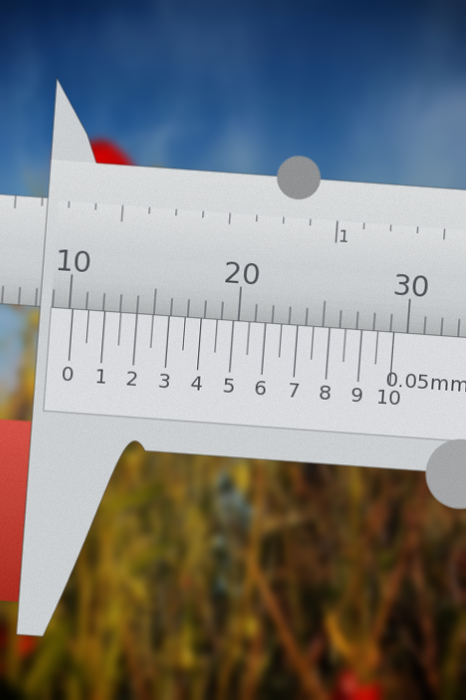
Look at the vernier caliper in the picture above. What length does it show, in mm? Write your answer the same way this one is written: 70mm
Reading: 10.2mm
